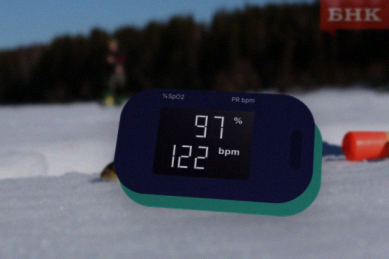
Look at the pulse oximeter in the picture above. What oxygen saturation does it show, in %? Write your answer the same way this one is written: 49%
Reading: 97%
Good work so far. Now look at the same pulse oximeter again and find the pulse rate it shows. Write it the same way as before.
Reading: 122bpm
